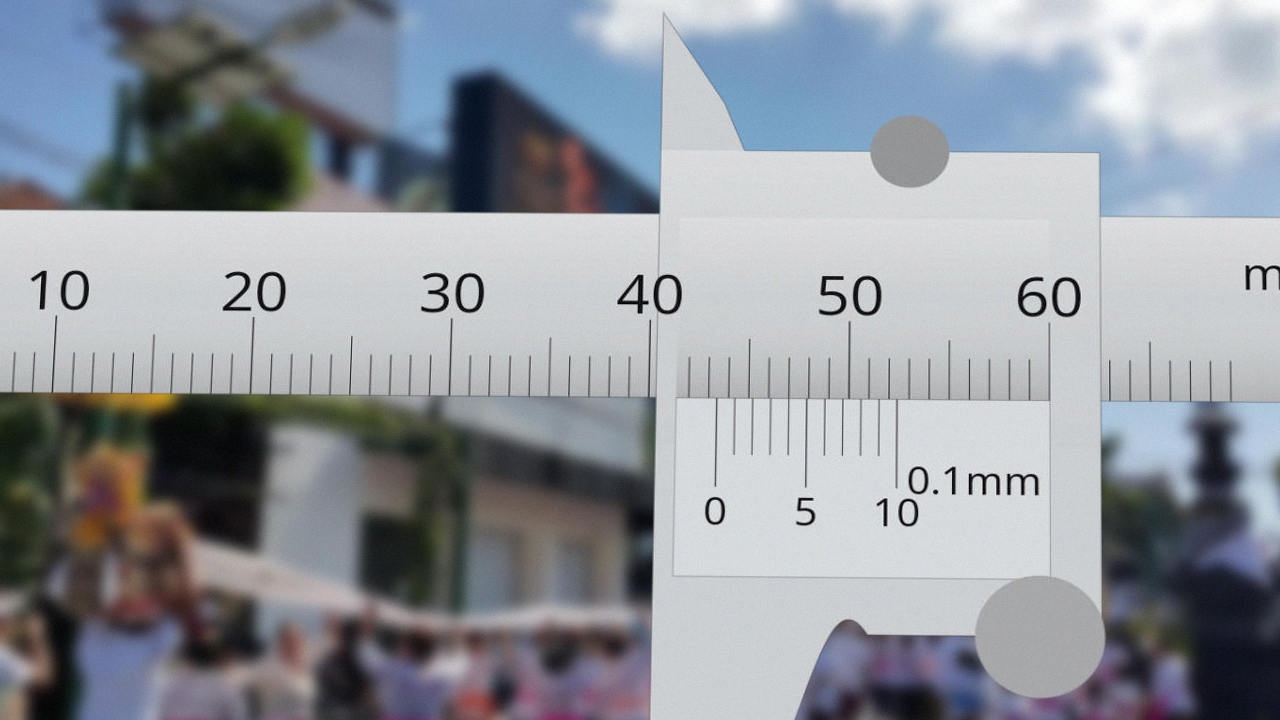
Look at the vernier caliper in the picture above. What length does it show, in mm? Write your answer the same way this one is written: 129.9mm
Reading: 43.4mm
